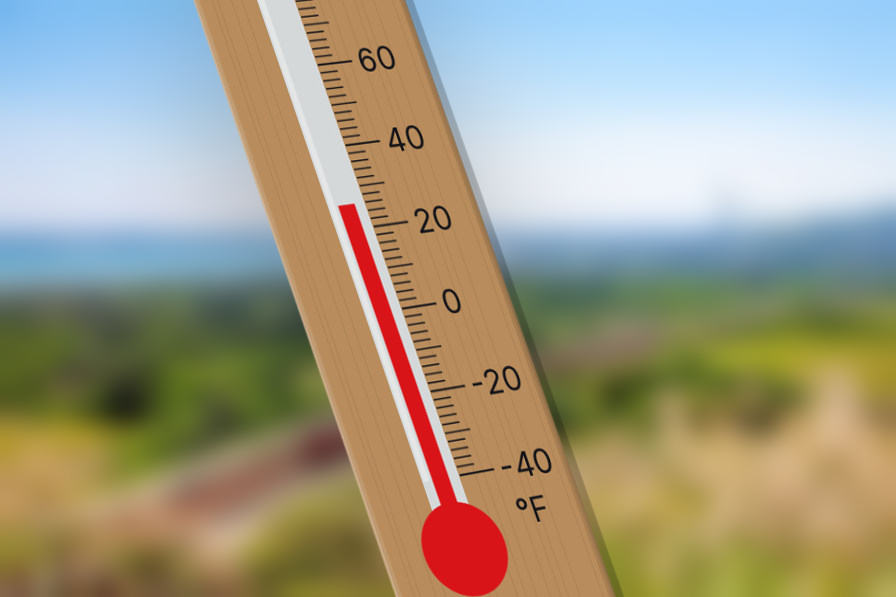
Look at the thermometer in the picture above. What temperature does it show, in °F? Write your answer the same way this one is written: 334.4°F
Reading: 26°F
